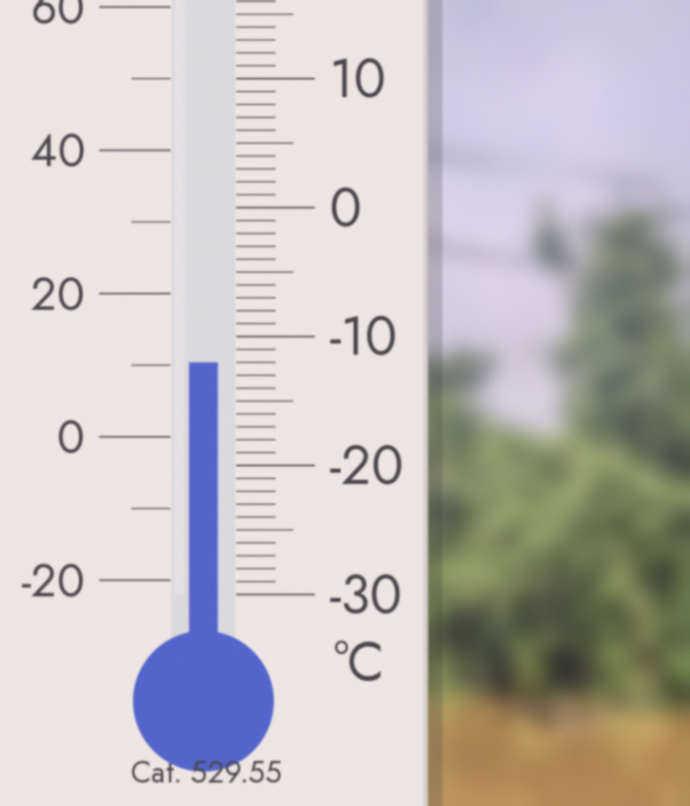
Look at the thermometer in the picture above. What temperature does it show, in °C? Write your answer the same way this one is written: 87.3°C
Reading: -12°C
